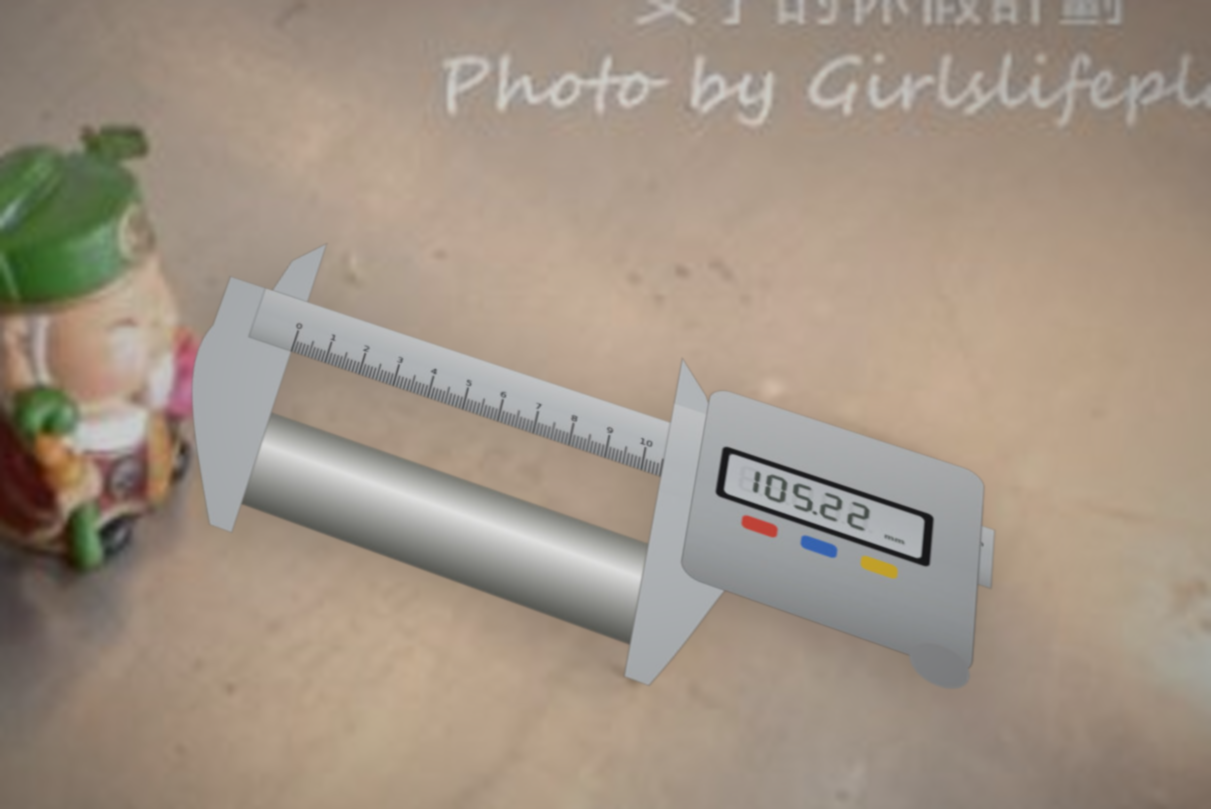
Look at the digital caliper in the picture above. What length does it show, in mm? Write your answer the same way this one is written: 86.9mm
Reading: 105.22mm
